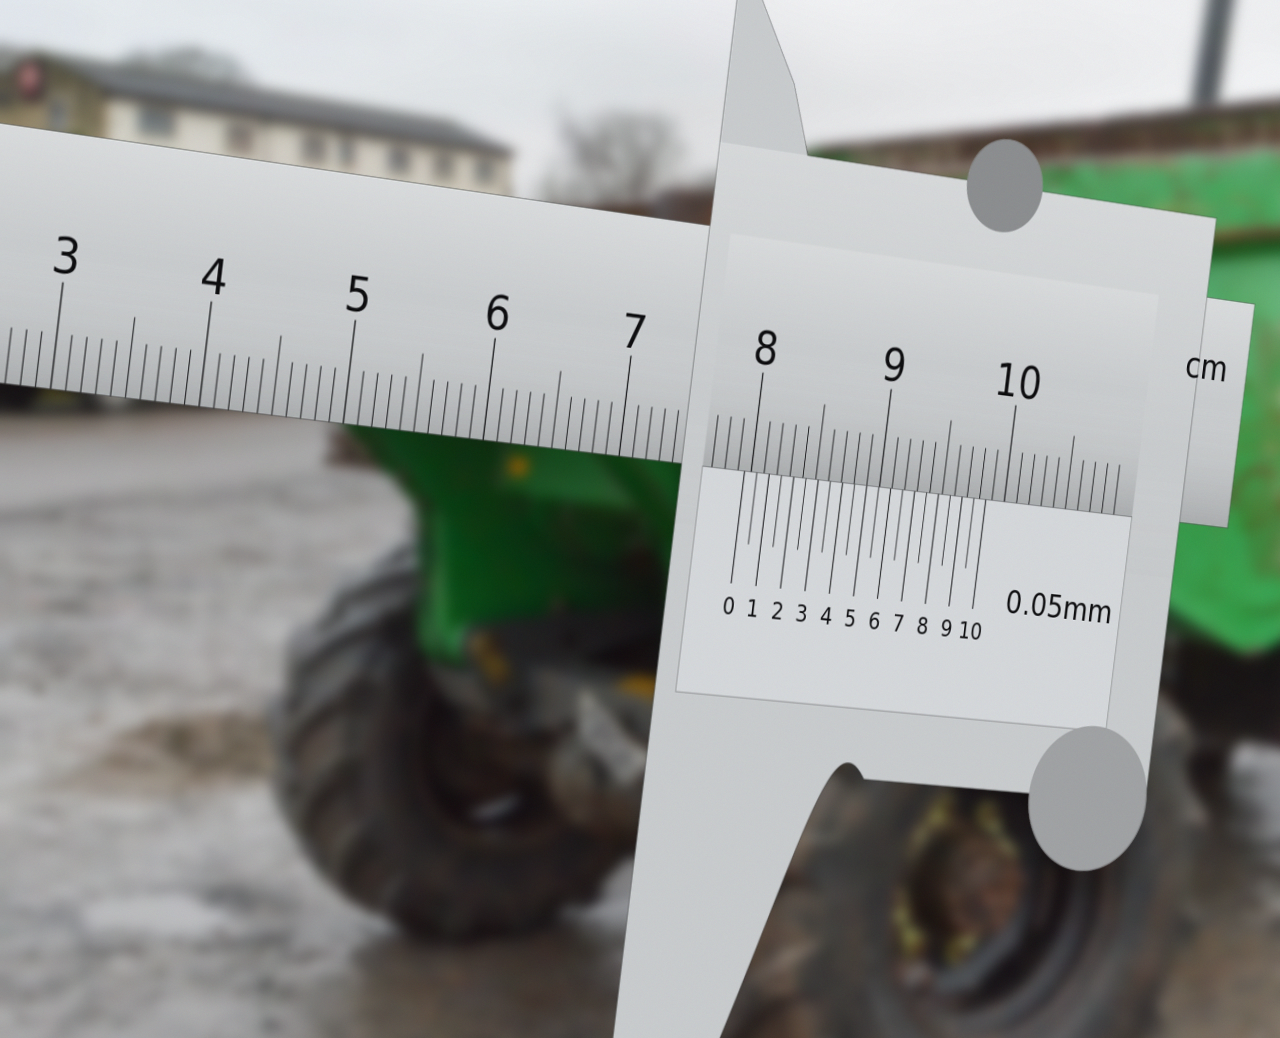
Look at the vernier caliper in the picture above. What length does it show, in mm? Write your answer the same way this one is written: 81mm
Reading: 79.5mm
